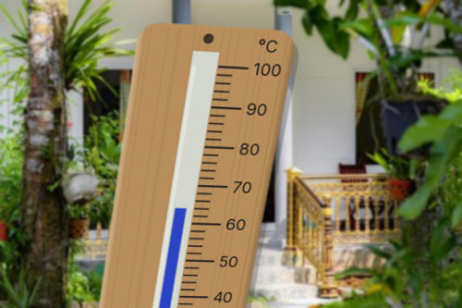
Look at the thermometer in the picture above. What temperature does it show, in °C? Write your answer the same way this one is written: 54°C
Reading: 64°C
